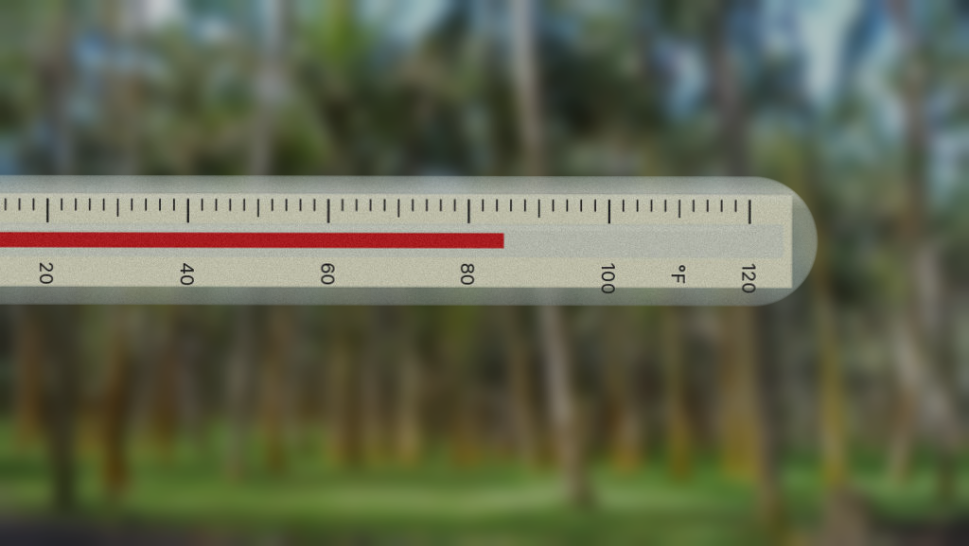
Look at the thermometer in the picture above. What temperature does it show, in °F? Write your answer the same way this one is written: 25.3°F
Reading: 85°F
